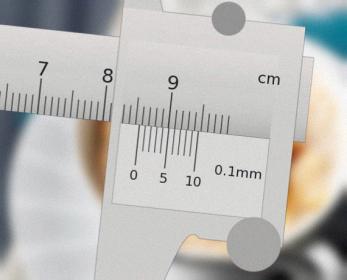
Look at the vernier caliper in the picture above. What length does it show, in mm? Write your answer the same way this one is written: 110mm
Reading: 85.6mm
